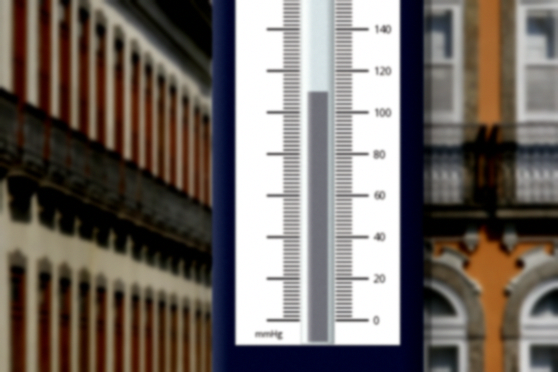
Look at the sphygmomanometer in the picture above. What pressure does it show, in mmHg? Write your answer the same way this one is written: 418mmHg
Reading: 110mmHg
